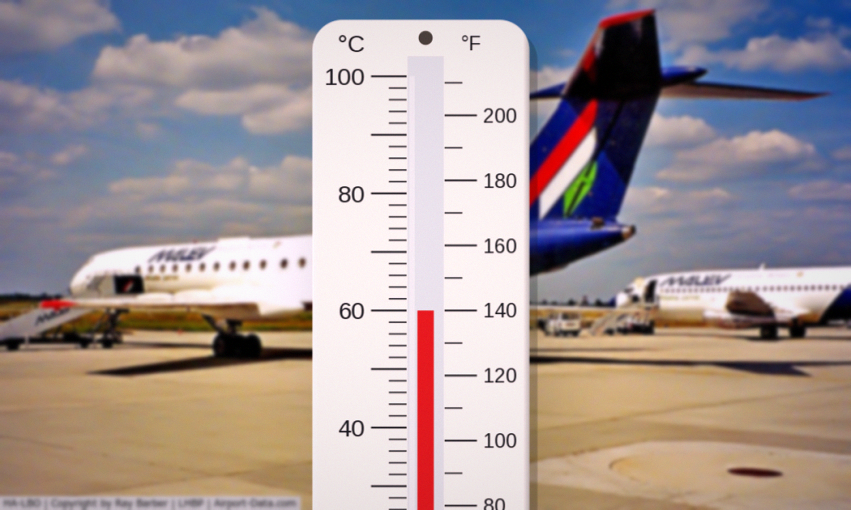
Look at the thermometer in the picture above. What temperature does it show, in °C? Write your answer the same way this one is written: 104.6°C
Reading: 60°C
